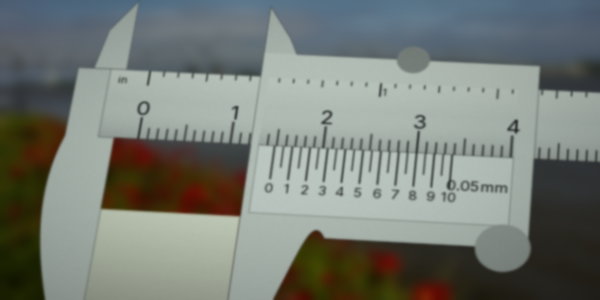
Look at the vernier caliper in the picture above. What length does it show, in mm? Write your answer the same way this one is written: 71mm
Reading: 14.8mm
